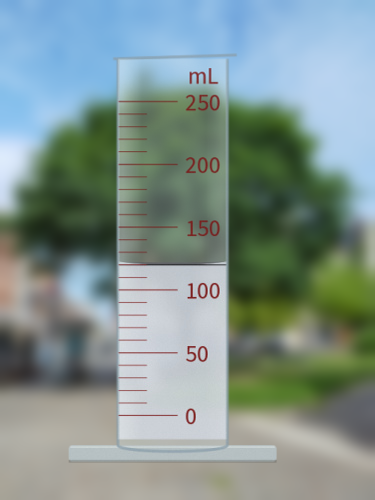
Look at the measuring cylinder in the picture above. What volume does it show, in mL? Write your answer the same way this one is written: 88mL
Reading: 120mL
